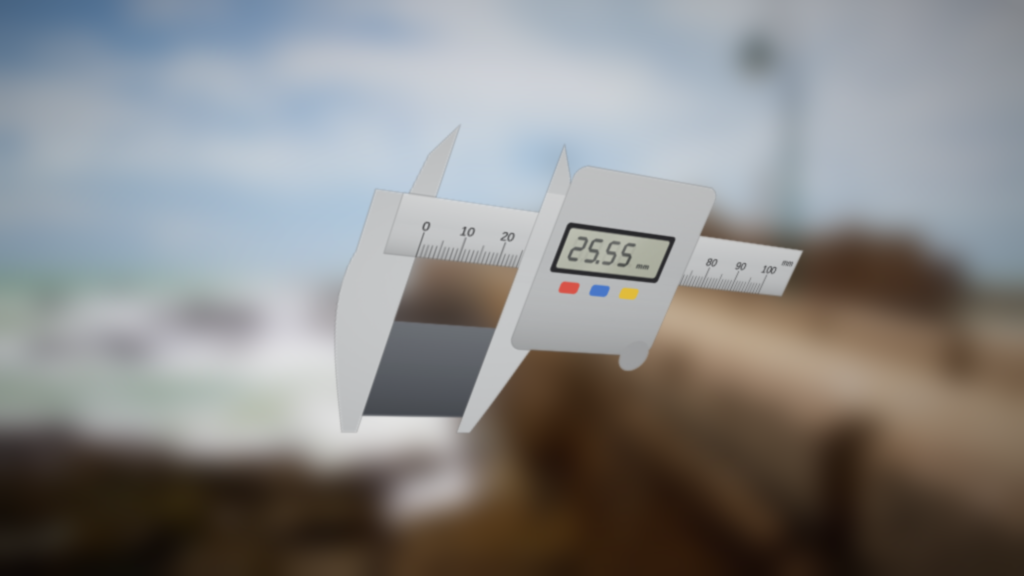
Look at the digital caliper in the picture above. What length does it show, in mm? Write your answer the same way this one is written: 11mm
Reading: 25.55mm
